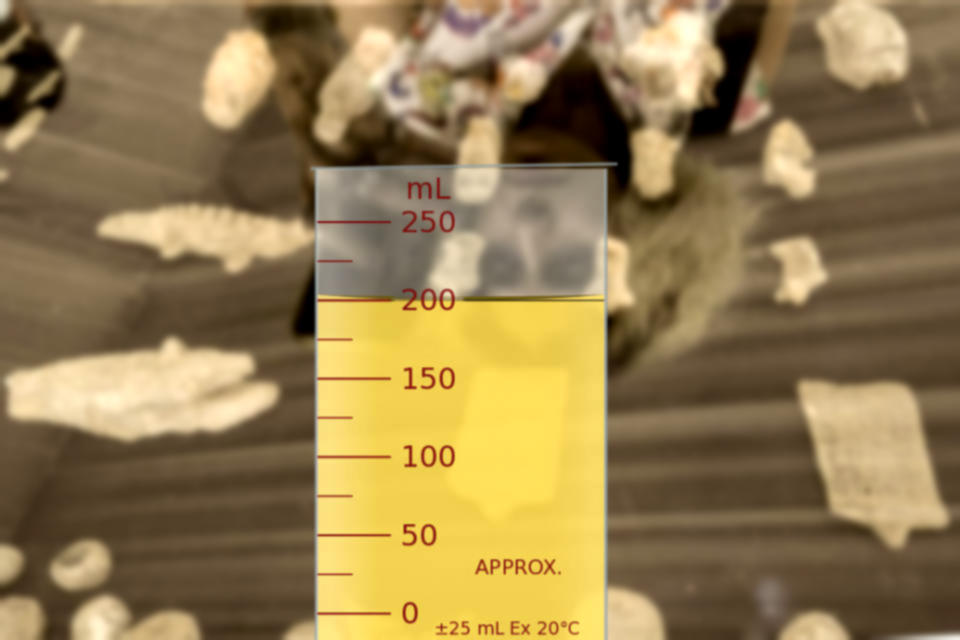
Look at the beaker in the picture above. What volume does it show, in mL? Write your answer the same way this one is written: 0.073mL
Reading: 200mL
